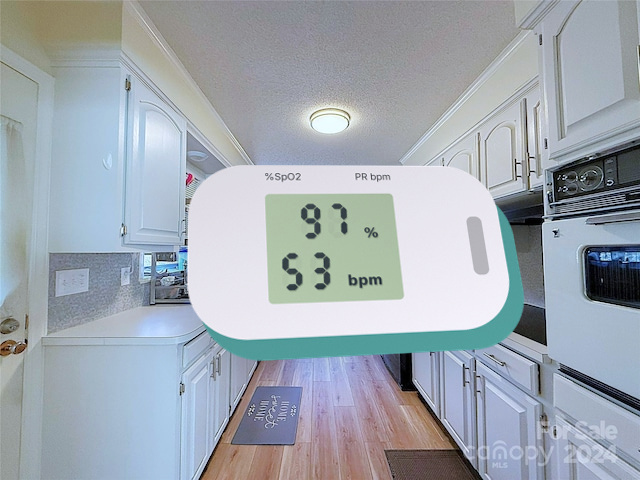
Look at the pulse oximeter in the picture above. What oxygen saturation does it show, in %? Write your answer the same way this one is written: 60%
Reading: 97%
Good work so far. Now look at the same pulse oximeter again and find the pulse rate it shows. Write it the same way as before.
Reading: 53bpm
